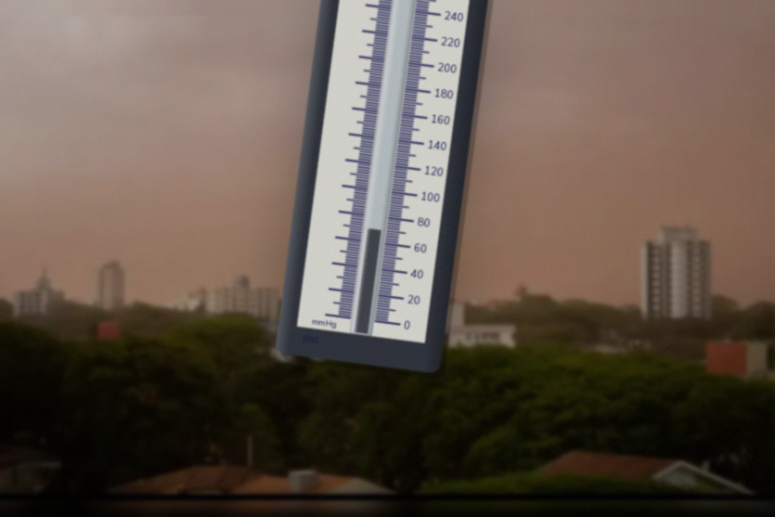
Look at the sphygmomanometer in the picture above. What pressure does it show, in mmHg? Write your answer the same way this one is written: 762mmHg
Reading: 70mmHg
